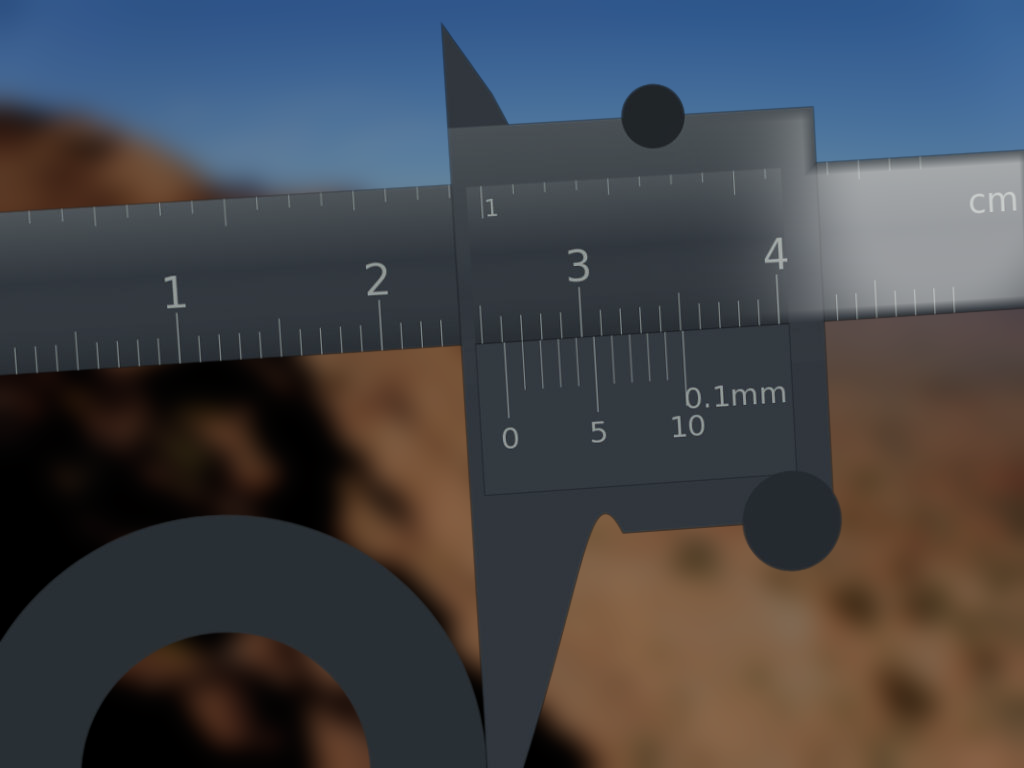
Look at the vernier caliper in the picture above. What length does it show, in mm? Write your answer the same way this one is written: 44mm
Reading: 26.1mm
